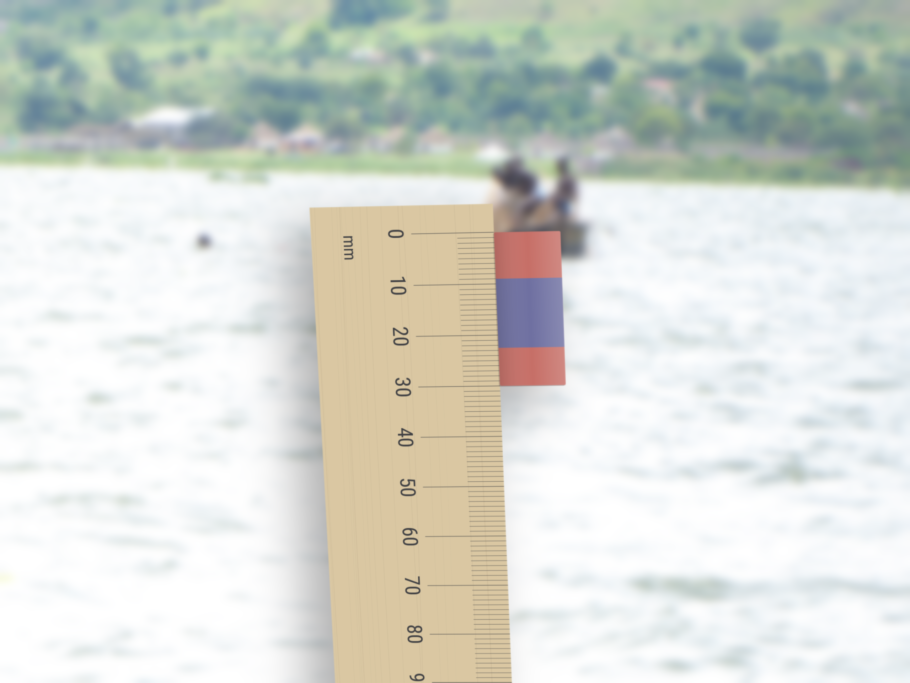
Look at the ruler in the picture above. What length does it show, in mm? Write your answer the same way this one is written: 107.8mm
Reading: 30mm
